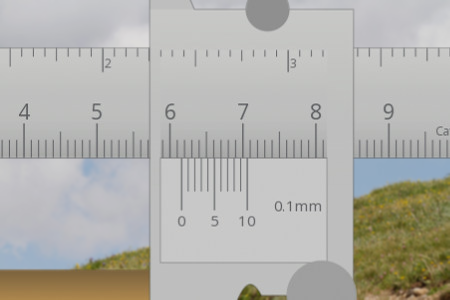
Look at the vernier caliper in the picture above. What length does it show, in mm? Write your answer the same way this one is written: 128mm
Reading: 61.6mm
